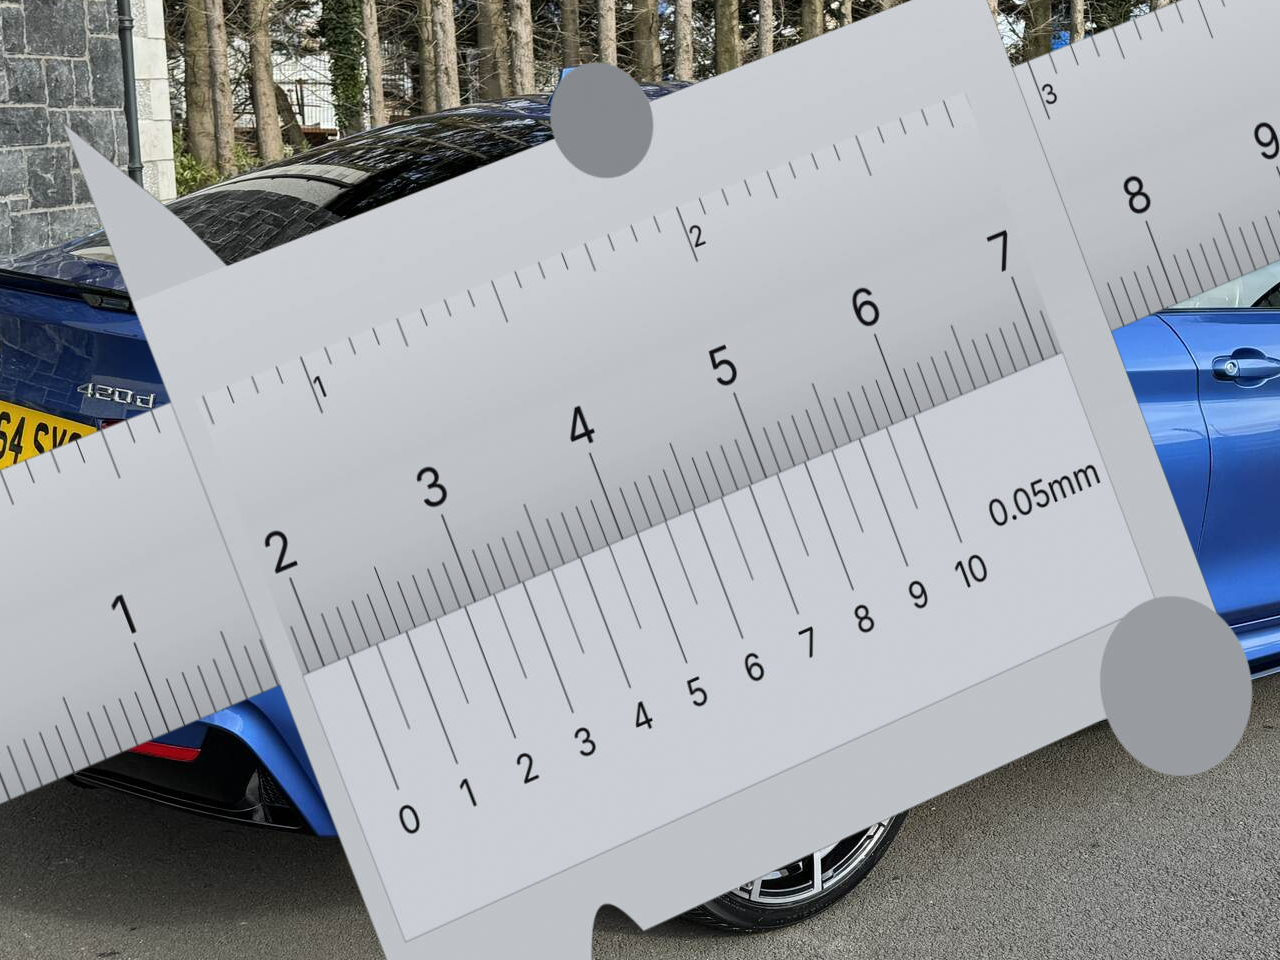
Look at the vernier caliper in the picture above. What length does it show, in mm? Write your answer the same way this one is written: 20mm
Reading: 21.5mm
